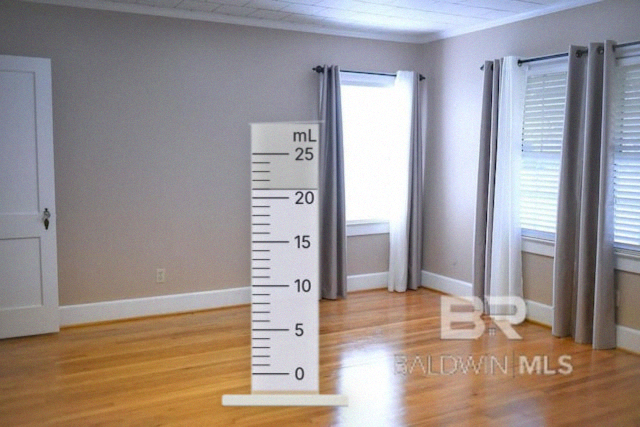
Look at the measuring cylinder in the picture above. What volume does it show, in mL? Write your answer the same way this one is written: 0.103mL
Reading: 21mL
